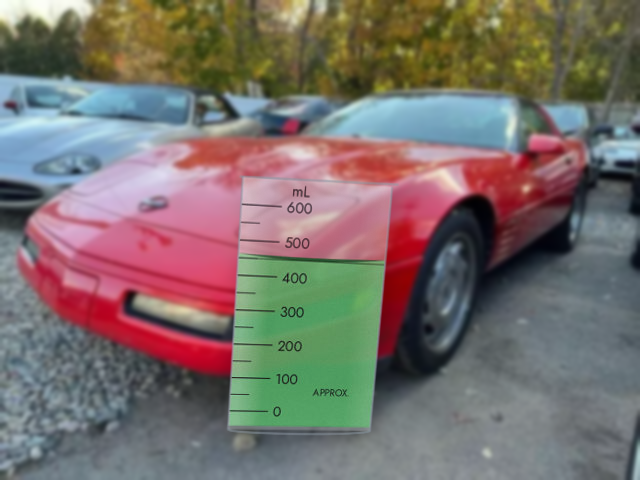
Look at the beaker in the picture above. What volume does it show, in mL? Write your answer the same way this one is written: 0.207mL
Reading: 450mL
